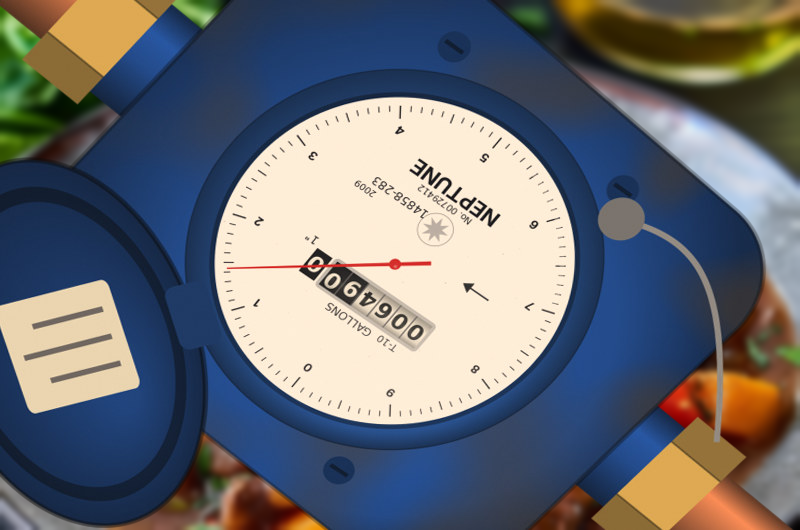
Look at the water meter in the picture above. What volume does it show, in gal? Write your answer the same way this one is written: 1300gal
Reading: 64901.4gal
